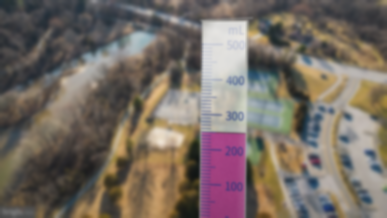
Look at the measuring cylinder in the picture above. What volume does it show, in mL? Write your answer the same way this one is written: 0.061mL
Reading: 250mL
